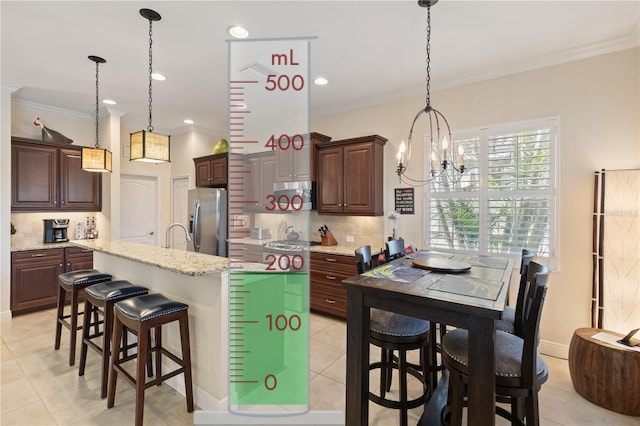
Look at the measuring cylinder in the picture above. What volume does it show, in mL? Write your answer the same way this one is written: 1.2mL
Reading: 180mL
